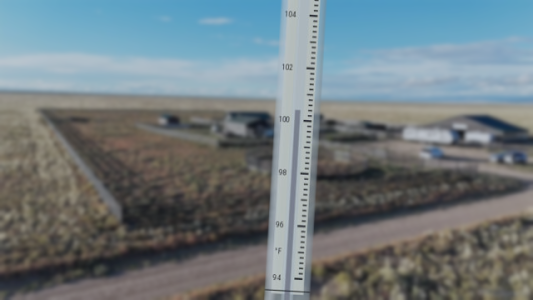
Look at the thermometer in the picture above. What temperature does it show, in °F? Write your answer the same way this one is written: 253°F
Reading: 100.4°F
